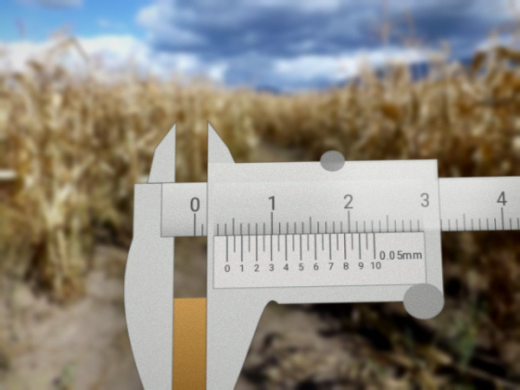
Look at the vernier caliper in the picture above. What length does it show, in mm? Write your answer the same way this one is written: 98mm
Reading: 4.2mm
